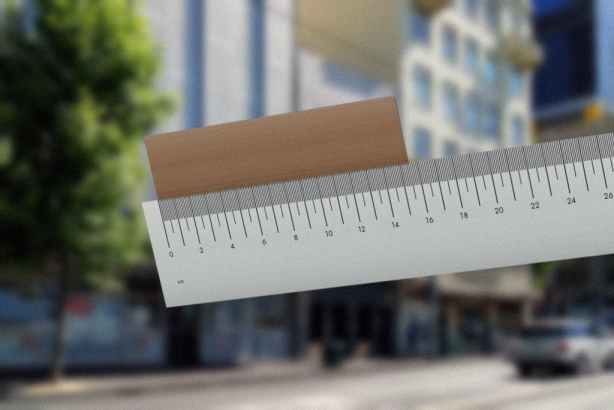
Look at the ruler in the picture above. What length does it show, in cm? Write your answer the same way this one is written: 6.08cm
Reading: 15.5cm
